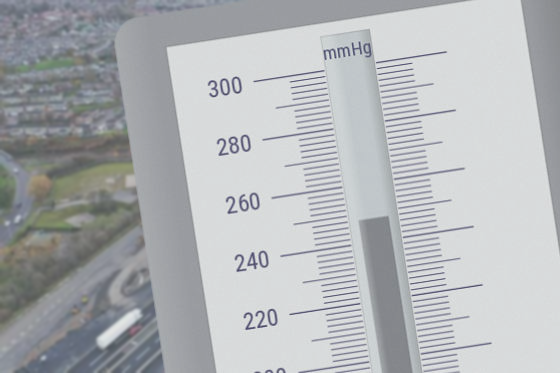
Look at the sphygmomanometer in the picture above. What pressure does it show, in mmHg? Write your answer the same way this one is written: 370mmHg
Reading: 248mmHg
